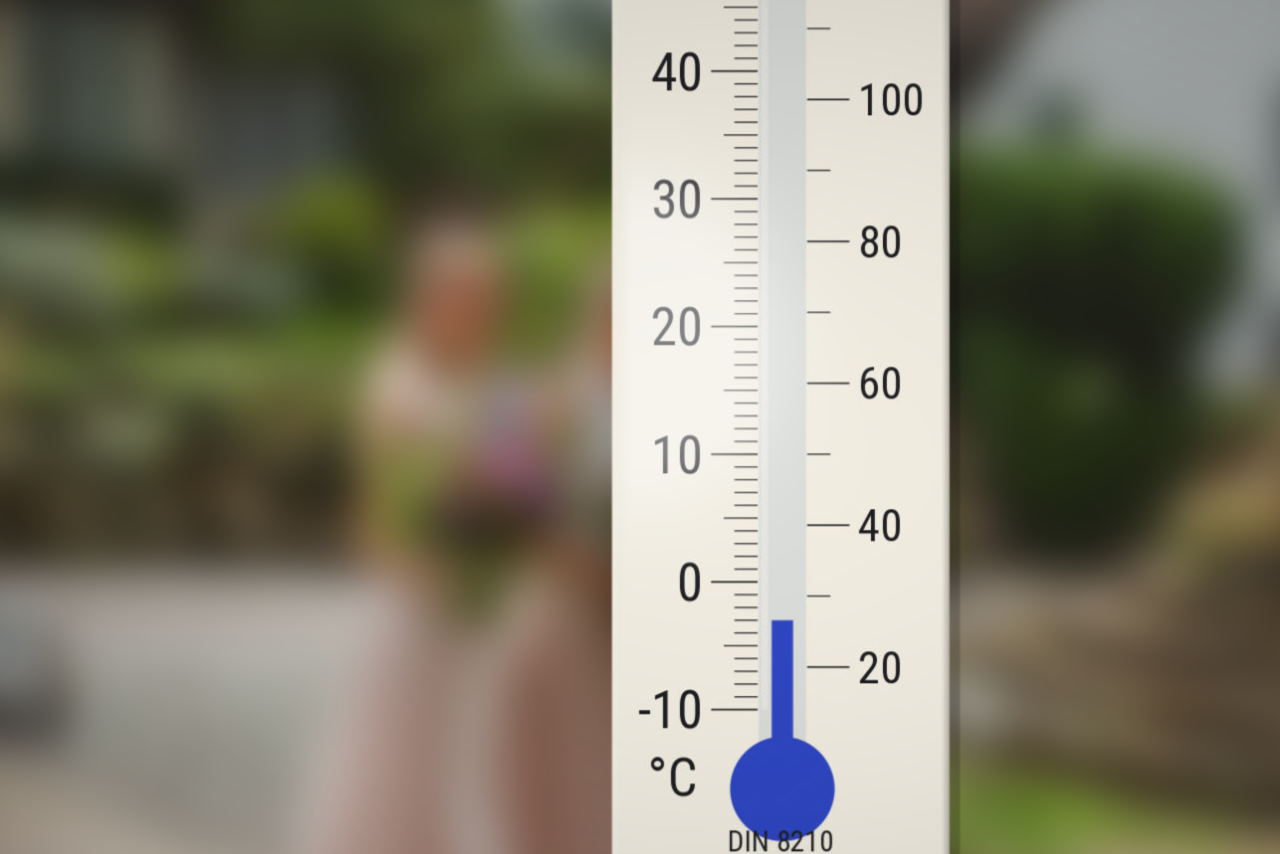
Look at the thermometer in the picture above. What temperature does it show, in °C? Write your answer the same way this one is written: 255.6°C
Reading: -3°C
